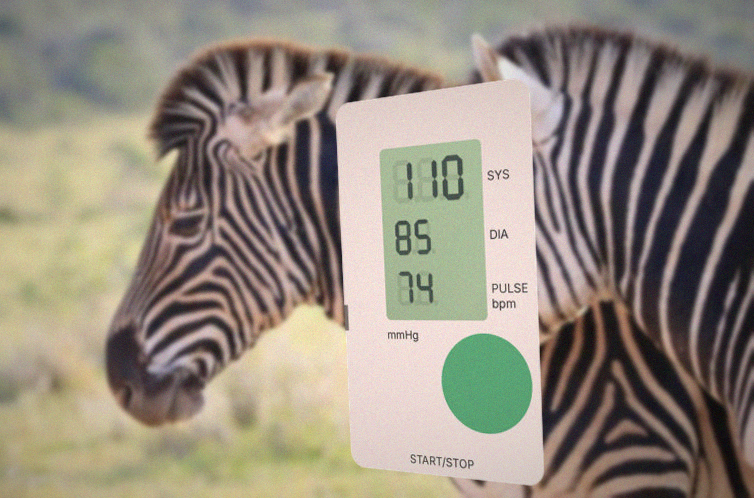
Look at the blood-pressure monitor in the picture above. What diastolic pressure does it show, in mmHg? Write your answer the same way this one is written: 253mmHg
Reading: 85mmHg
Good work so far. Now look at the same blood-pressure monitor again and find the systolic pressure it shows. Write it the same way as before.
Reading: 110mmHg
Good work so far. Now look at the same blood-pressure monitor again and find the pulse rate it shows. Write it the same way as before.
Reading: 74bpm
